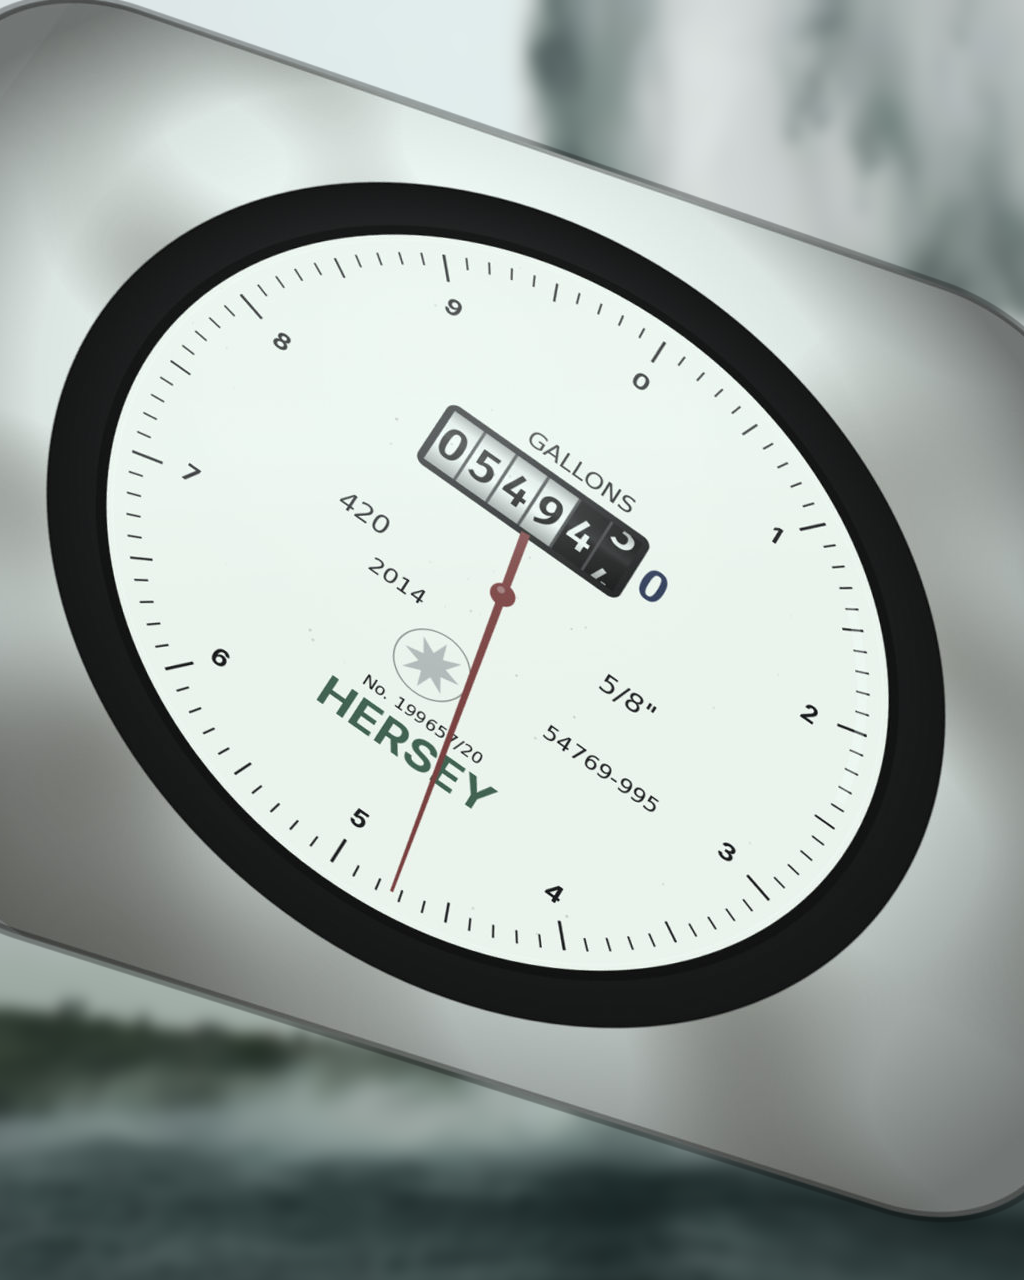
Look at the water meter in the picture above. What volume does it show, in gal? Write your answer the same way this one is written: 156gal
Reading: 549434.7gal
